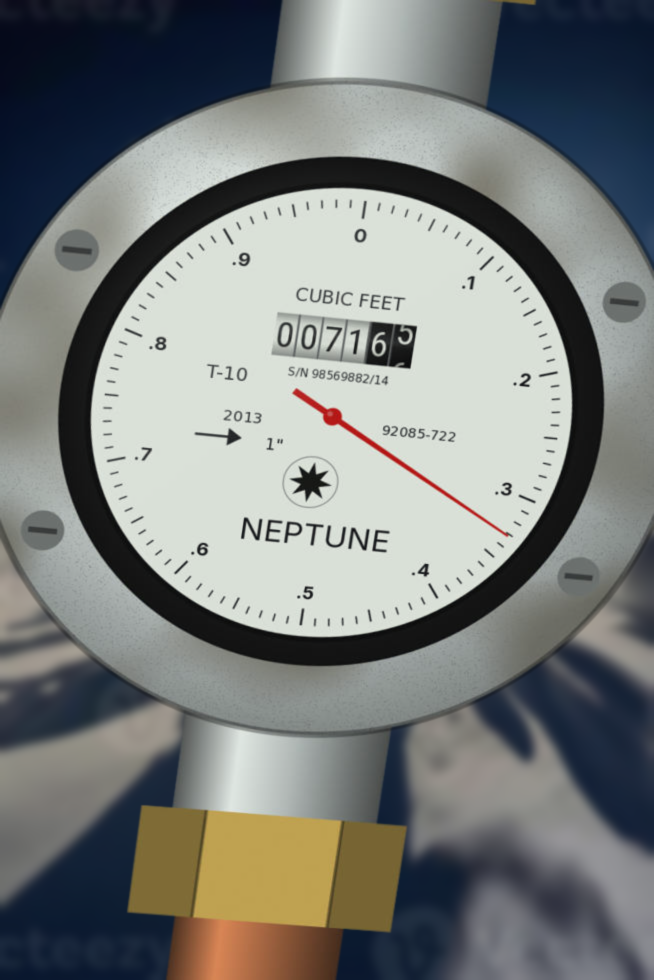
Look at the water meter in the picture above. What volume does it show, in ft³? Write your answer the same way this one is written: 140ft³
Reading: 7165.33ft³
